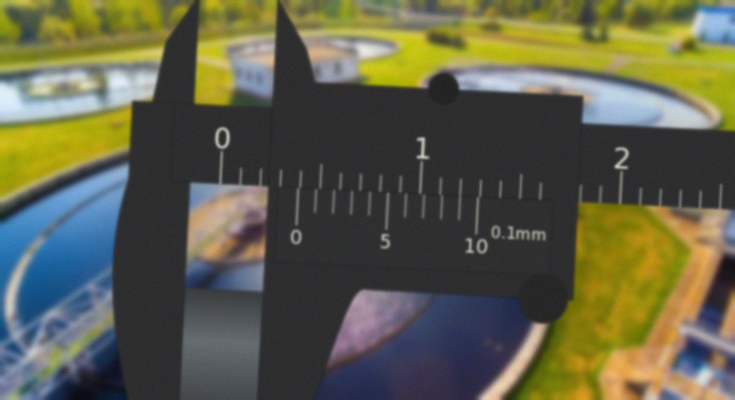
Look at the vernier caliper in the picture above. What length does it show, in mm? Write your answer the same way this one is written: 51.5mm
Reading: 3.9mm
